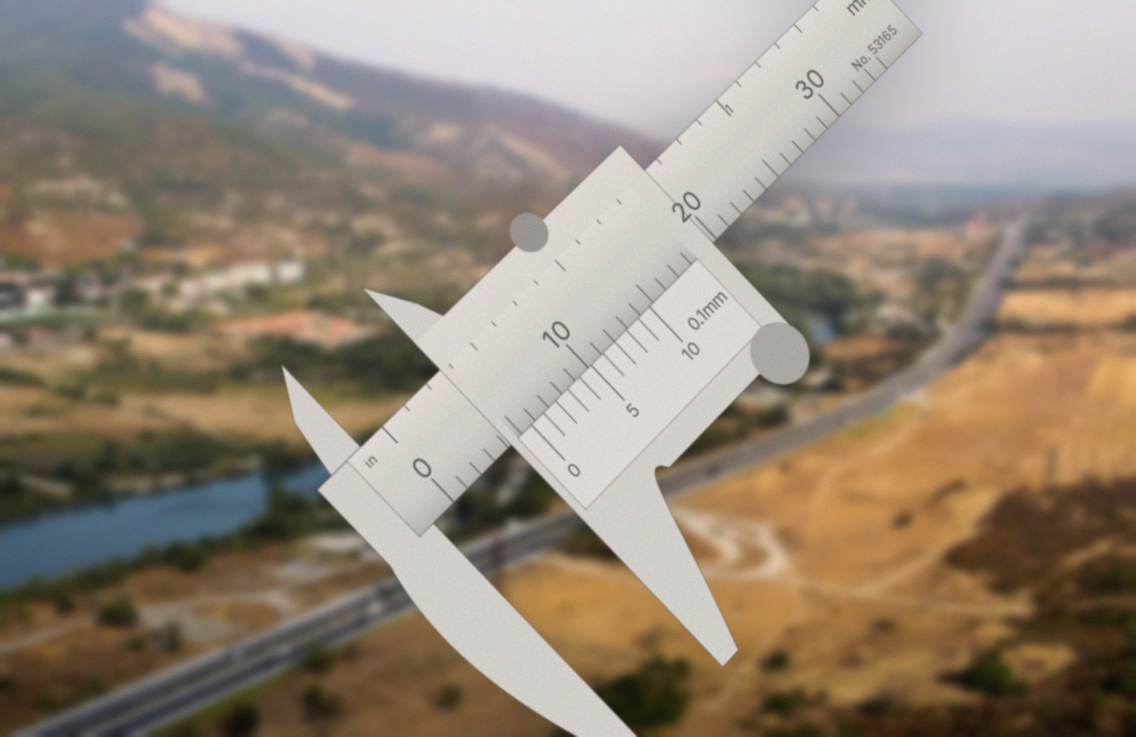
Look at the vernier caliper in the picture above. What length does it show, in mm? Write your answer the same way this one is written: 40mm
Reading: 5.7mm
